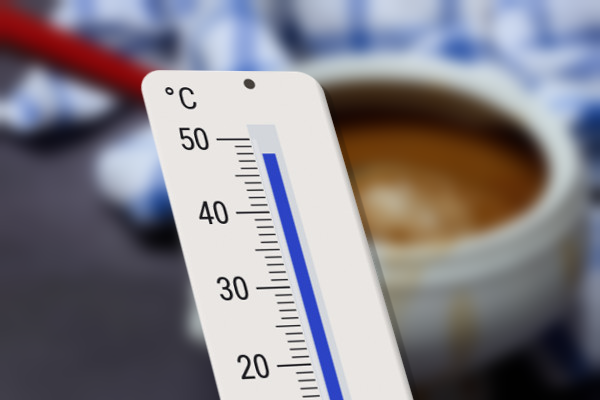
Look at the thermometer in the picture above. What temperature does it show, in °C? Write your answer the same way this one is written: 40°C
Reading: 48°C
